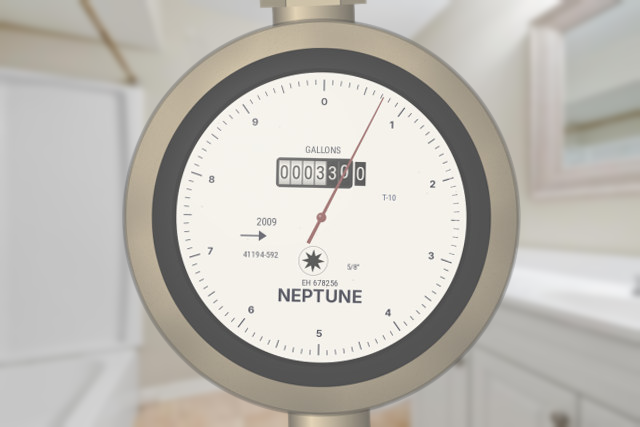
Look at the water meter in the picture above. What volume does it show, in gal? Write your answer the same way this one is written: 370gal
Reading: 3300.7gal
